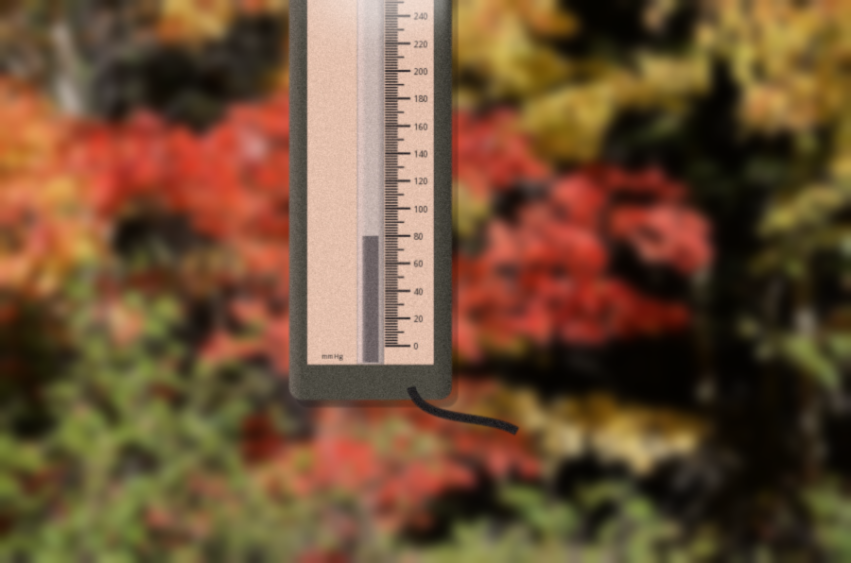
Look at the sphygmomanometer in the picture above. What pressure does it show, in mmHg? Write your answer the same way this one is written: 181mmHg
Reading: 80mmHg
